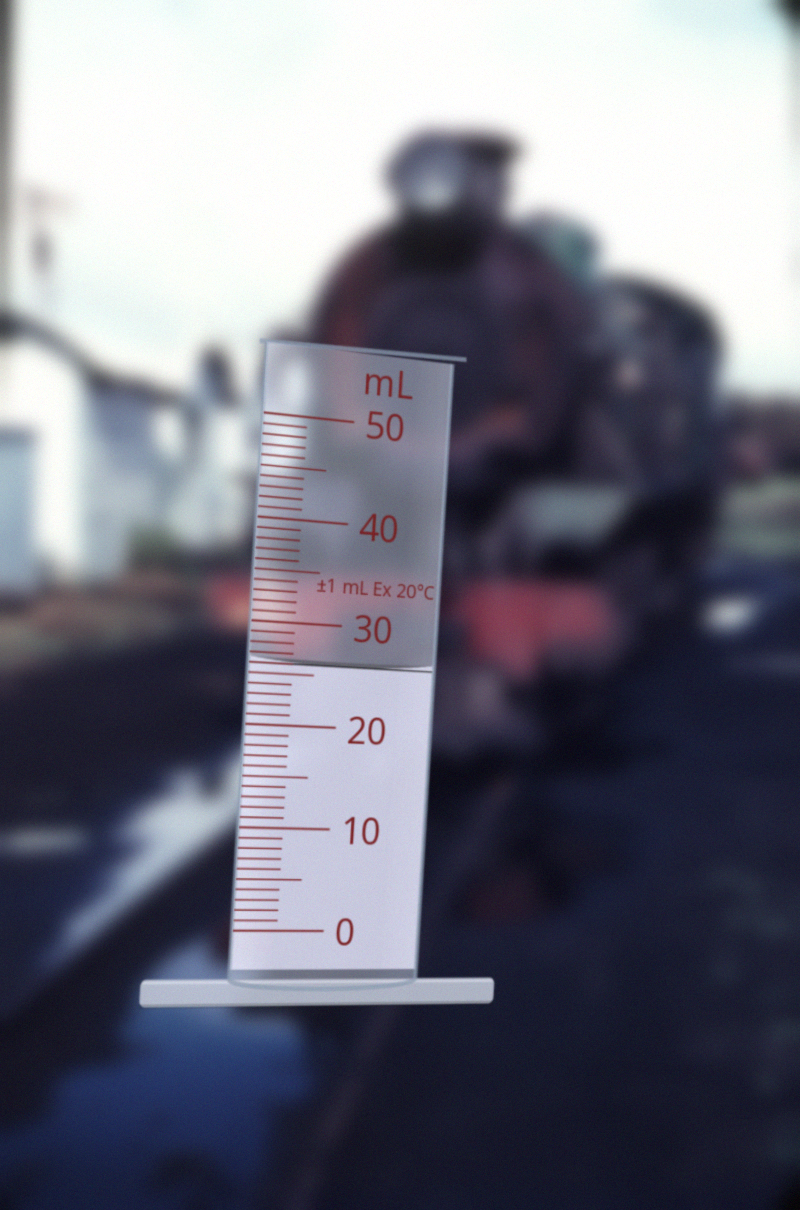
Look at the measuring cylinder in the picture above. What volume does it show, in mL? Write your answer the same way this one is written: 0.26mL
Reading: 26mL
